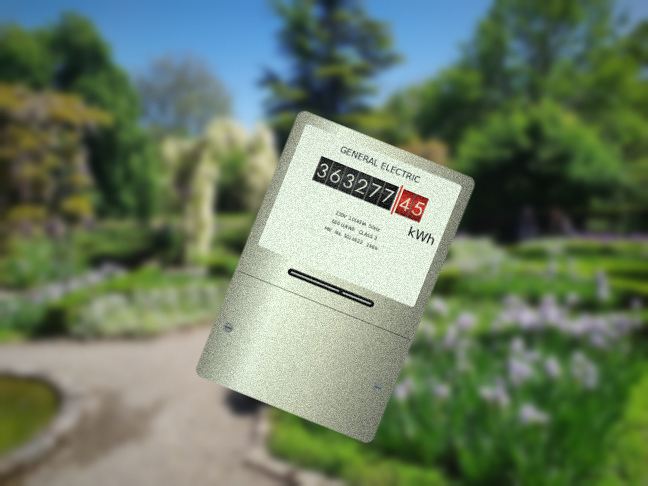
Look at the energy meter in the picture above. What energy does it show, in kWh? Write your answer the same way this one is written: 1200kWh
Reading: 363277.45kWh
